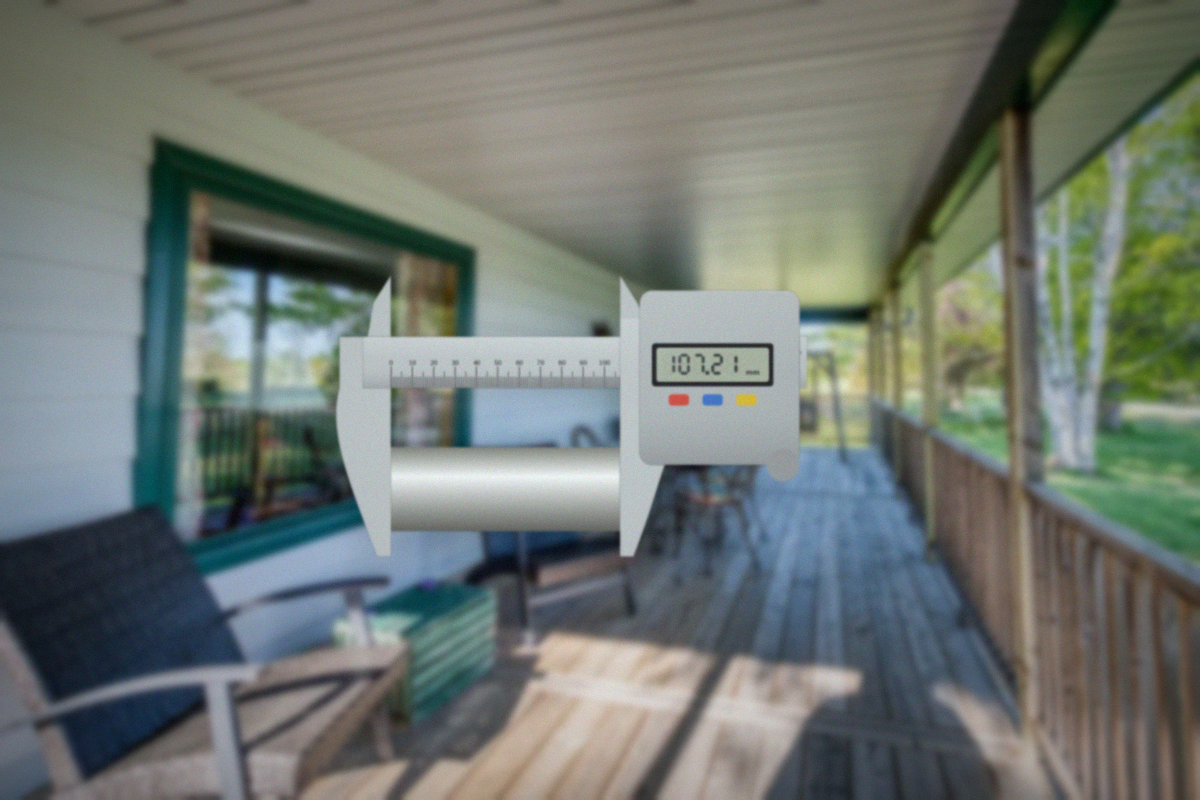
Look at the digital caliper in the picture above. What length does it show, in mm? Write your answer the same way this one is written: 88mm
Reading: 107.21mm
